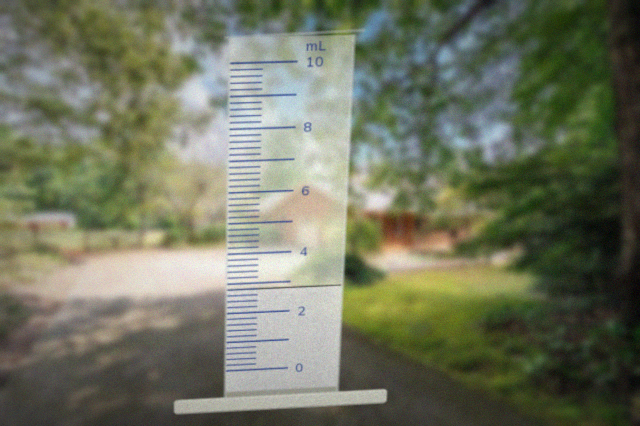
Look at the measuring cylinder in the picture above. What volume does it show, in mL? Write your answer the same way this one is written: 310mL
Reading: 2.8mL
